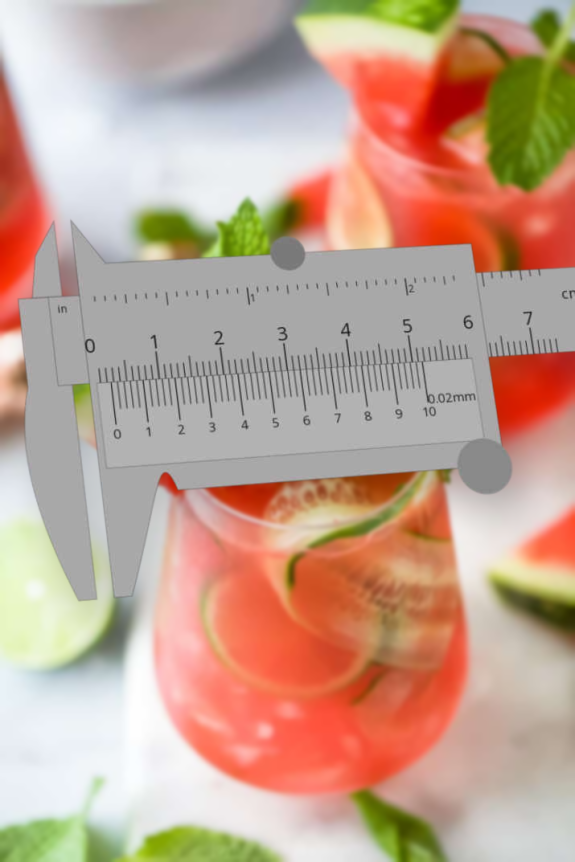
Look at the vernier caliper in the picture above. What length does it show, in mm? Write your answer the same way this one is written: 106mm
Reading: 2.6mm
